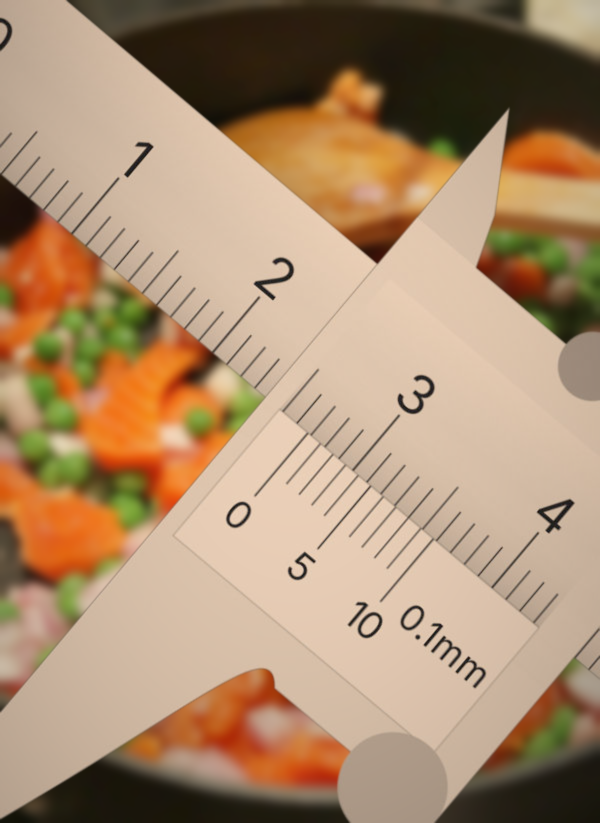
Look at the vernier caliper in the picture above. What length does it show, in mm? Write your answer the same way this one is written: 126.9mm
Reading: 26.8mm
